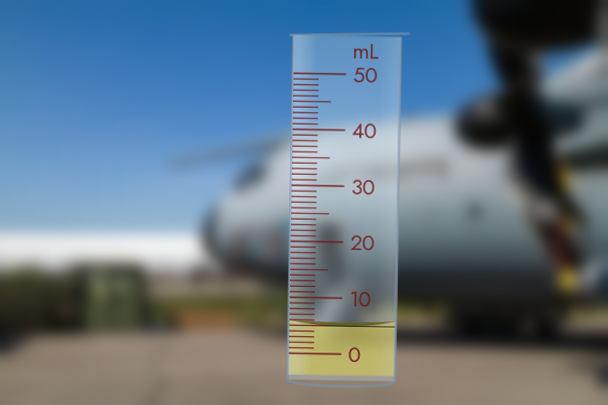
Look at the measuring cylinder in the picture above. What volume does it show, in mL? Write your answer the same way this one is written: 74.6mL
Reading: 5mL
